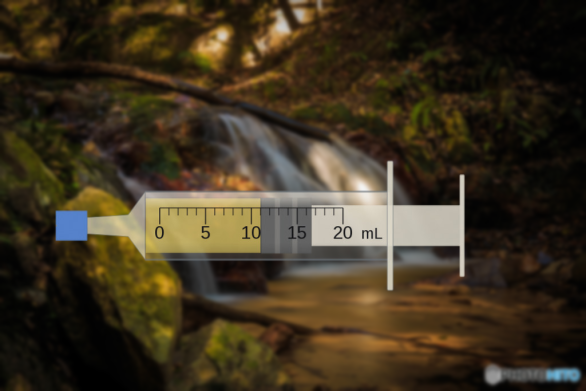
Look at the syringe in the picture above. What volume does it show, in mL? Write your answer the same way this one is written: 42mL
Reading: 11mL
